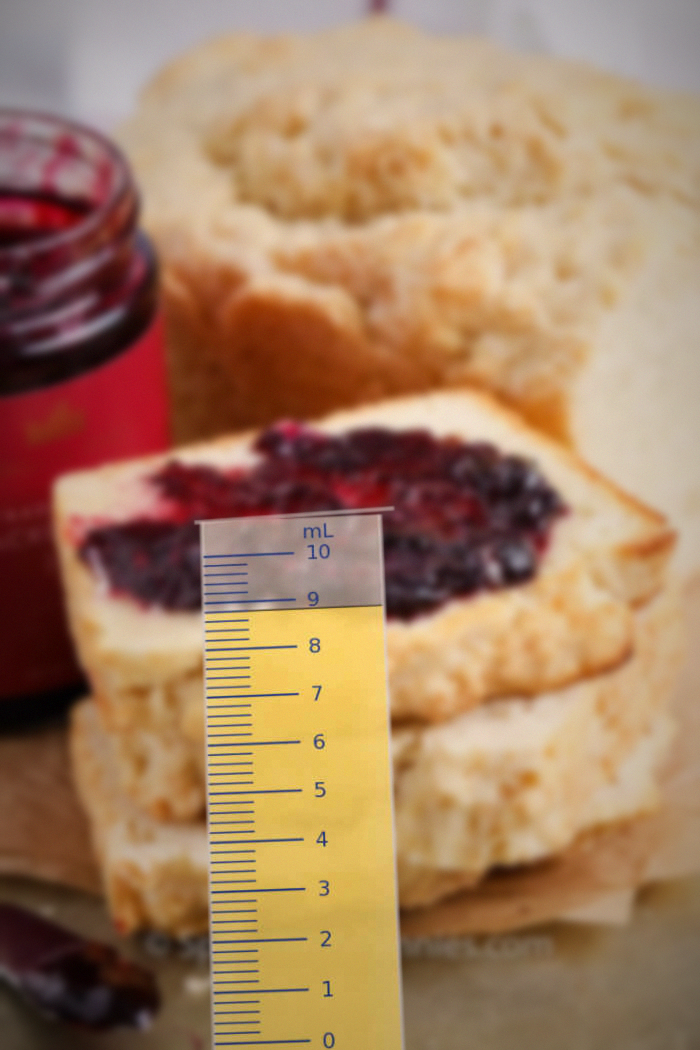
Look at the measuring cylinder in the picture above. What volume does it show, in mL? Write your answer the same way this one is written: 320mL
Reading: 8.8mL
